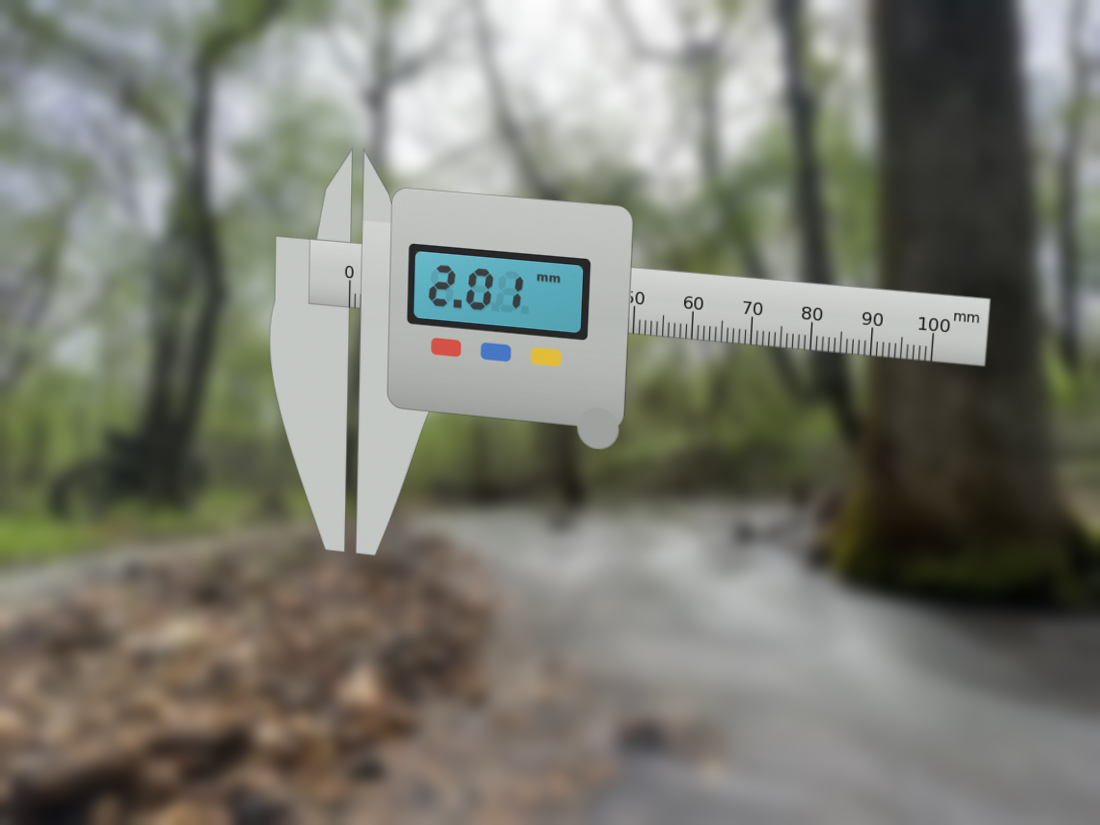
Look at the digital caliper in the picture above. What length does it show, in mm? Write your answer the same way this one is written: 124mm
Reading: 2.01mm
